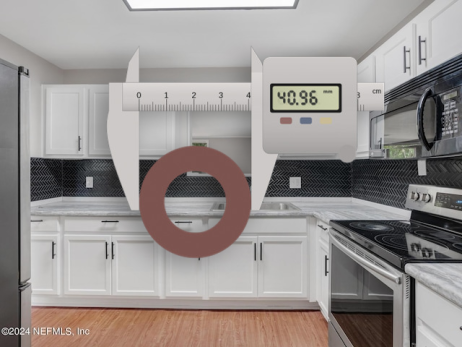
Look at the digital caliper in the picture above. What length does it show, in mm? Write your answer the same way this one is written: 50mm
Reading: 40.96mm
